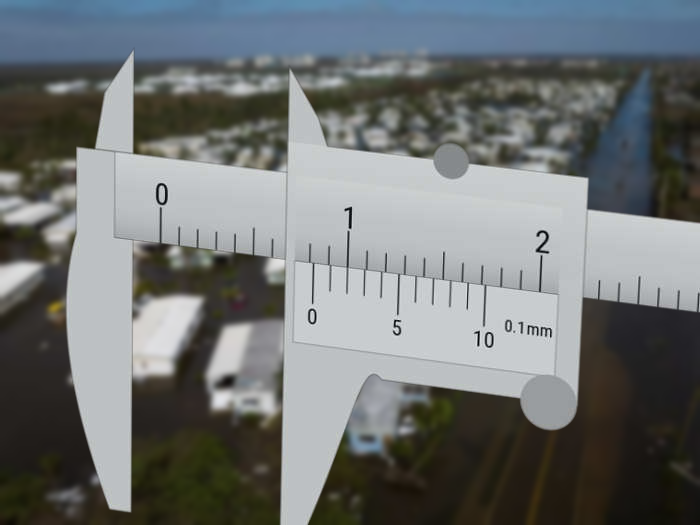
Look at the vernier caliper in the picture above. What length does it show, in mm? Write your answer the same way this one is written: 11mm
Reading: 8.2mm
